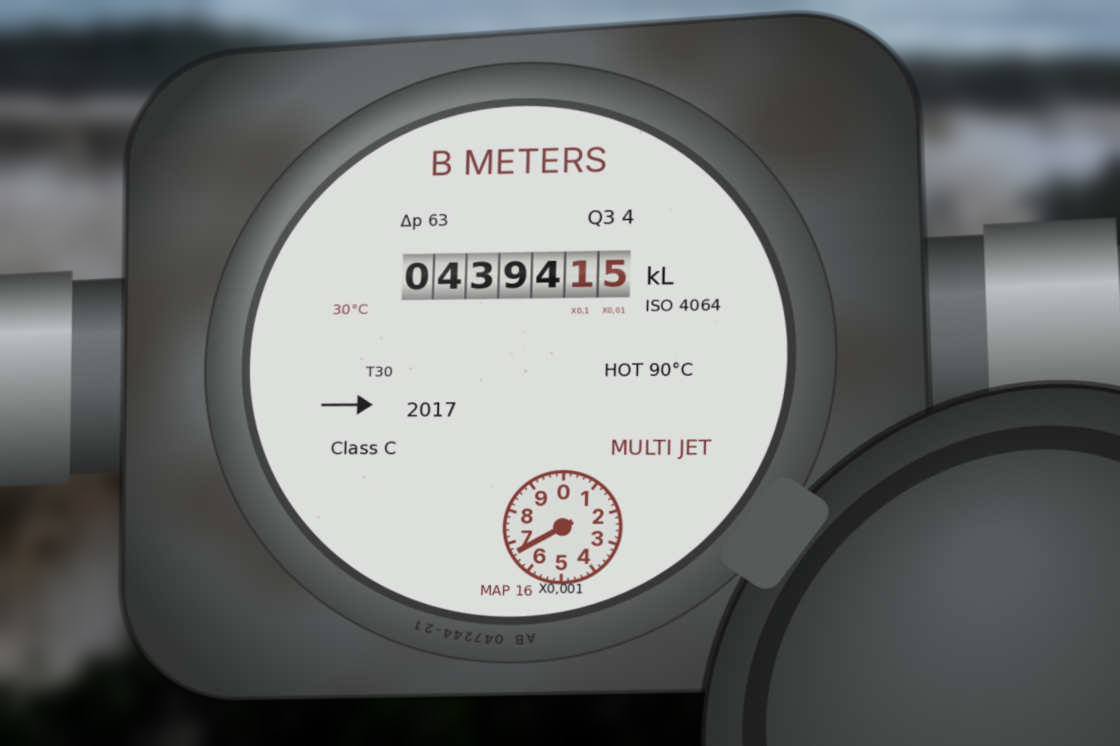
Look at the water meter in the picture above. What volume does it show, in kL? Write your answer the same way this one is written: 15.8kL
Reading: 4394.156kL
